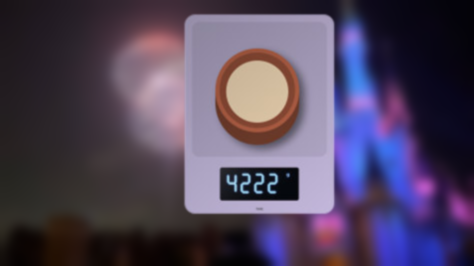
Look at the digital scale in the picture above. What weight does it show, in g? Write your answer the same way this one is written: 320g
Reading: 4222g
